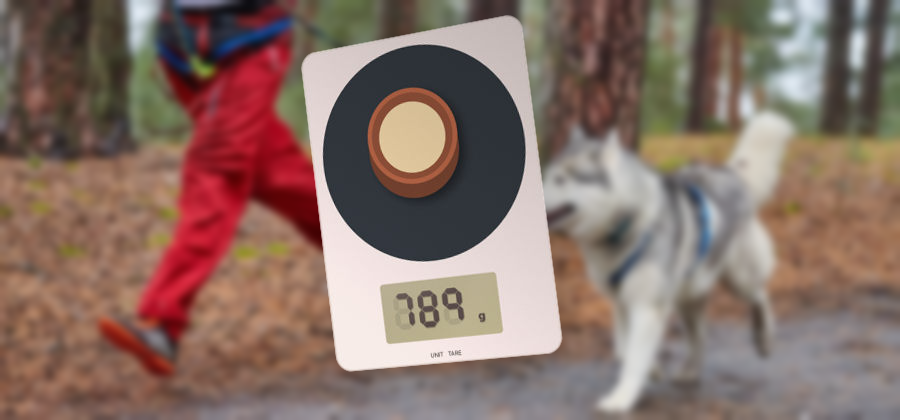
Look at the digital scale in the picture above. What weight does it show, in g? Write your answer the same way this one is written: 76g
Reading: 789g
